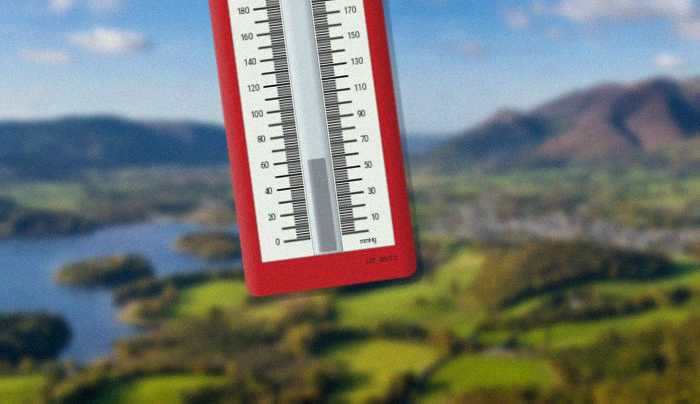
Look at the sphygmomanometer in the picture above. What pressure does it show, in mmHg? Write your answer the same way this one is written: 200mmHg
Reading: 60mmHg
